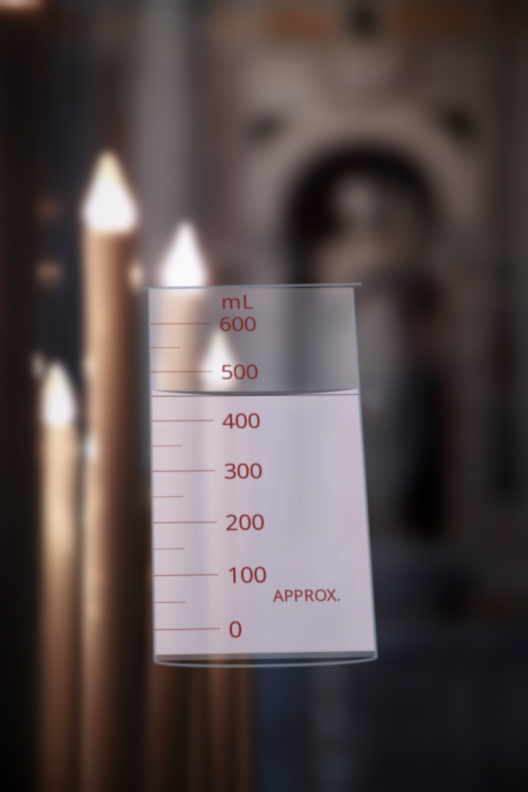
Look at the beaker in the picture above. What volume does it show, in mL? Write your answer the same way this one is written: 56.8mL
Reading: 450mL
